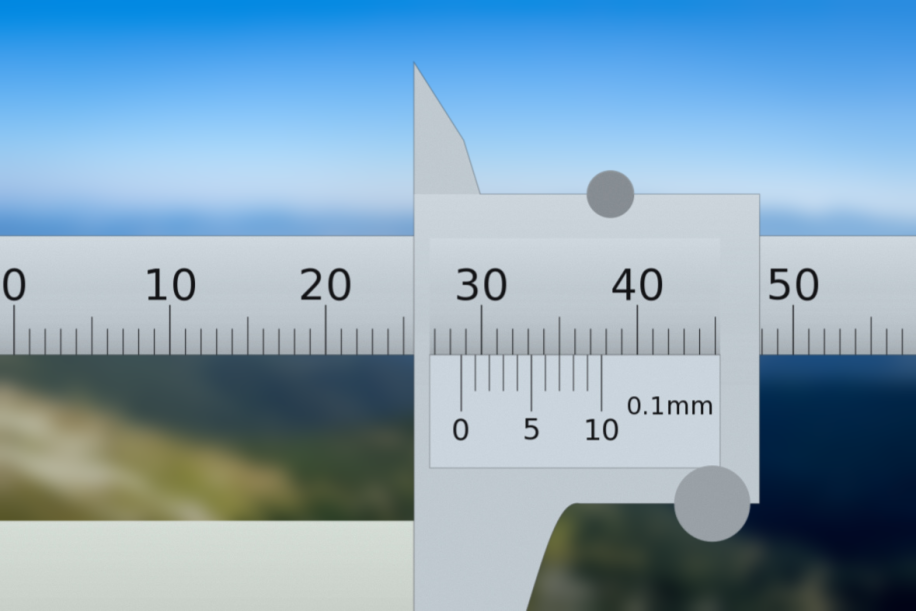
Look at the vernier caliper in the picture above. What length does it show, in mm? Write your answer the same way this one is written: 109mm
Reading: 28.7mm
